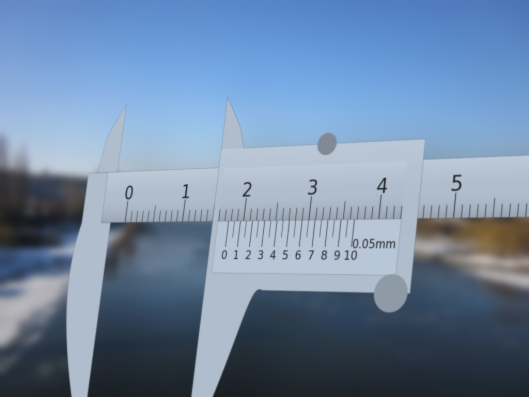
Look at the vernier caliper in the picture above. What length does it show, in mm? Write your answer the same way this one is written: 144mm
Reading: 17.6mm
